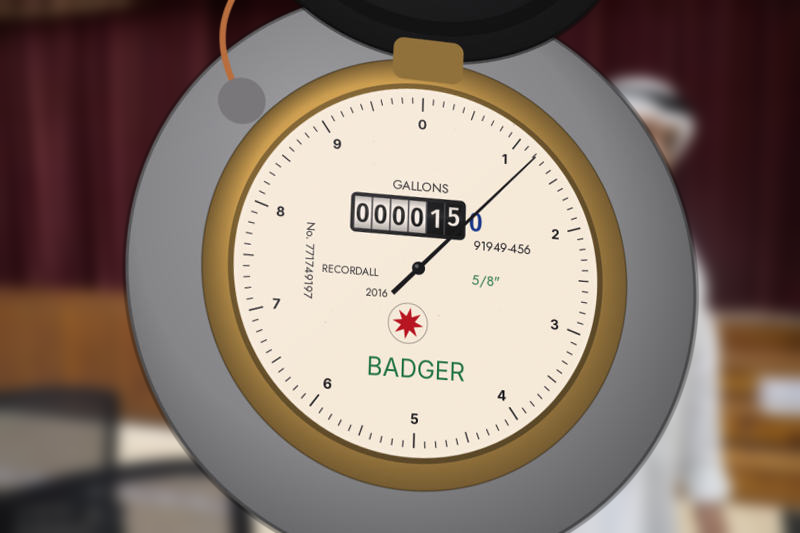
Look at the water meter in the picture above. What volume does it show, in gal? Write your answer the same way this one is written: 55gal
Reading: 151.2gal
